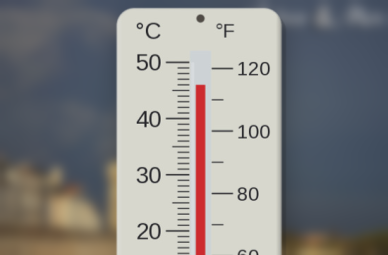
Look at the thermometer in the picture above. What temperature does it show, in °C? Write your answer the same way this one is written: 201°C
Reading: 46°C
